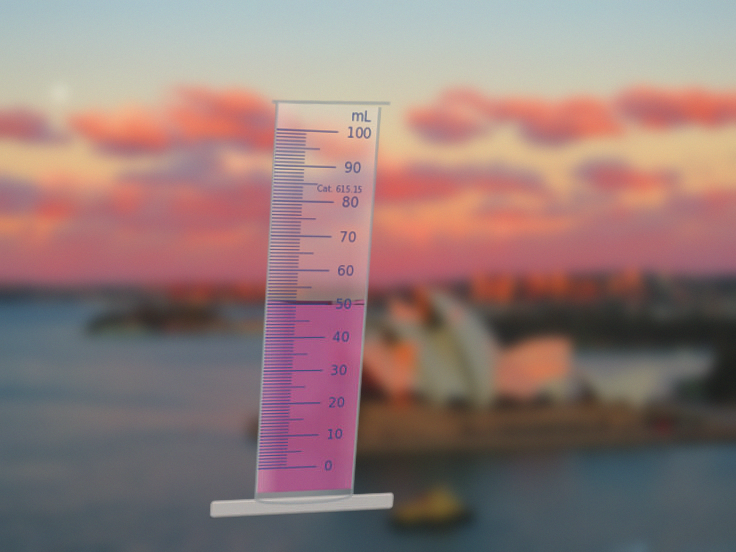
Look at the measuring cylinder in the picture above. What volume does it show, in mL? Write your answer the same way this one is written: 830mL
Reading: 50mL
